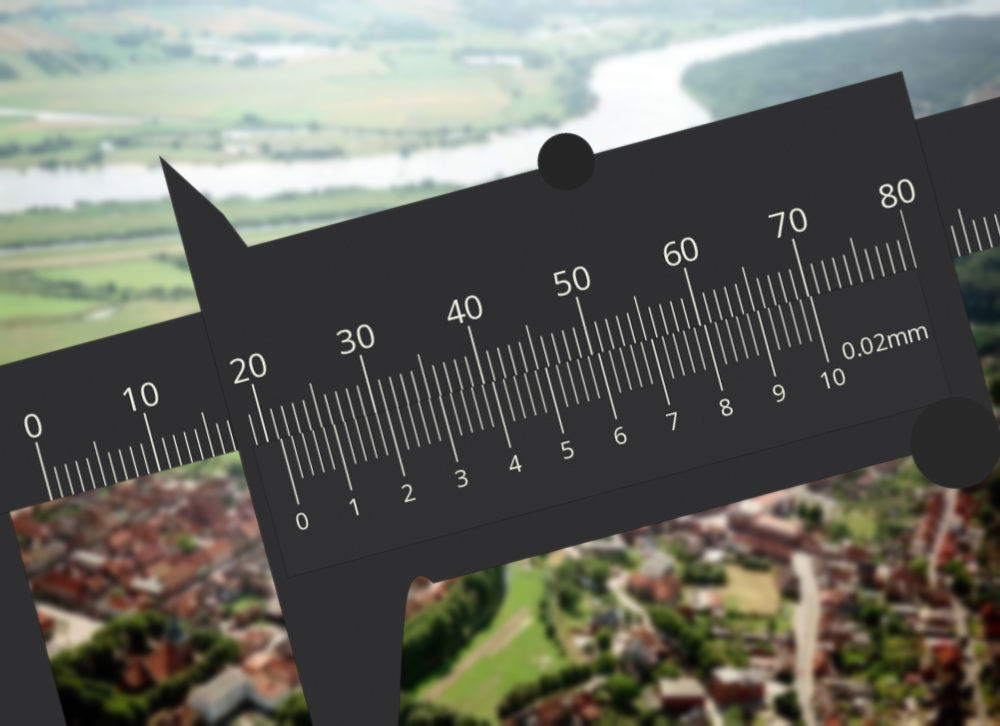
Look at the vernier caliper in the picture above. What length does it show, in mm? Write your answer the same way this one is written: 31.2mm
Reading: 21.2mm
